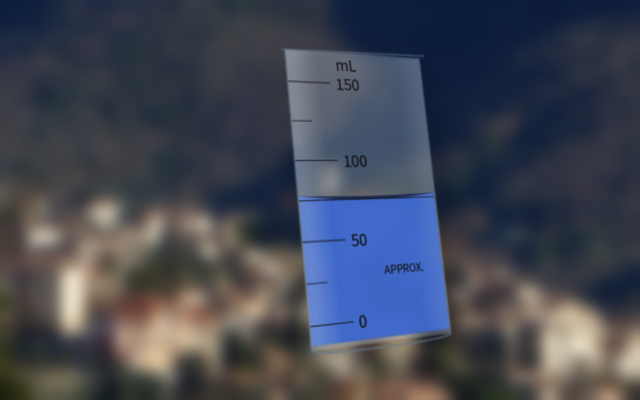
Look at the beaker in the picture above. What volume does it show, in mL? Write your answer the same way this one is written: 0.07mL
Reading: 75mL
